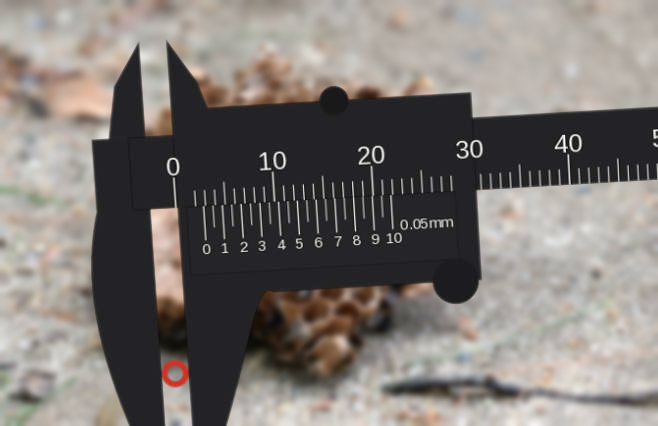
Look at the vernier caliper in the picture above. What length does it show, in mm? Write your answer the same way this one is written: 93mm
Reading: 2.8mm
